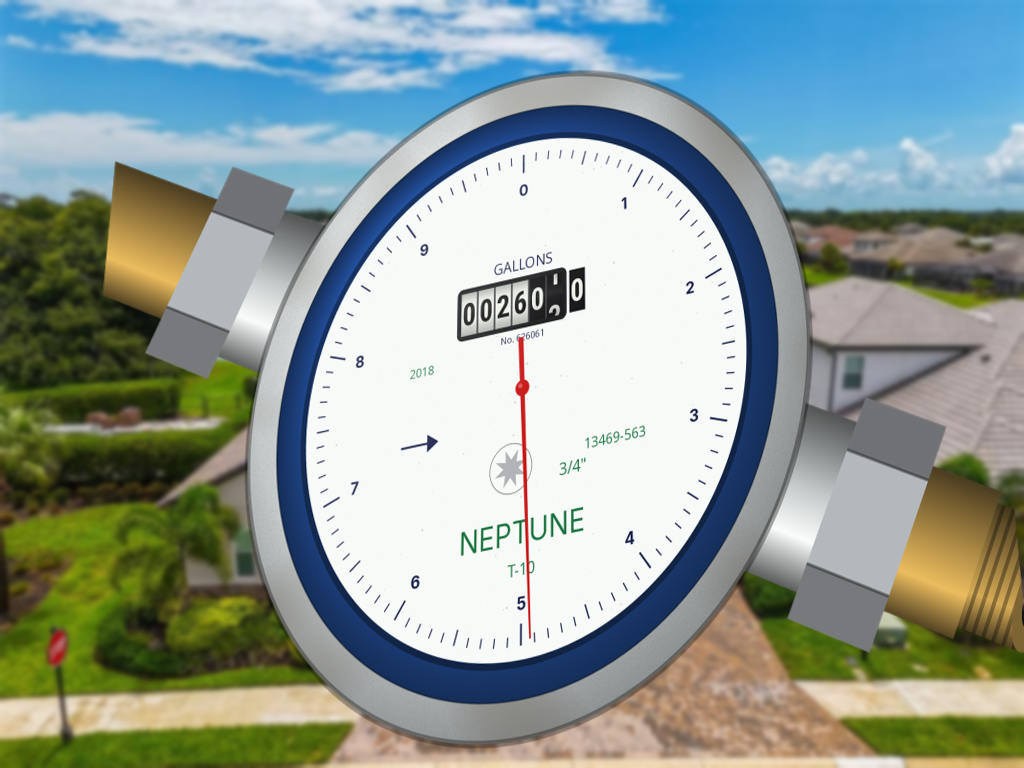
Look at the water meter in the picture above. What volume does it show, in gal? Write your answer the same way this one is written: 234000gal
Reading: 26014.9gal
